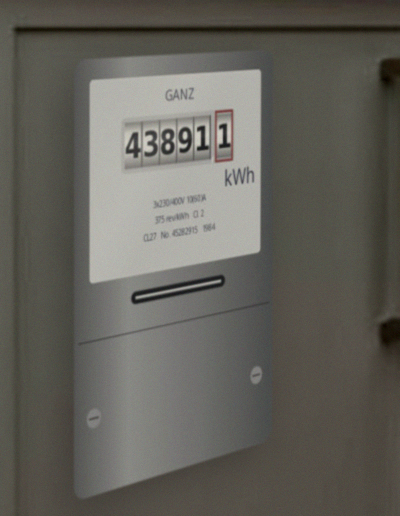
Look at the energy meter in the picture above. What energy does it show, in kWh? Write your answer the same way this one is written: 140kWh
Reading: 43891.1kWh
